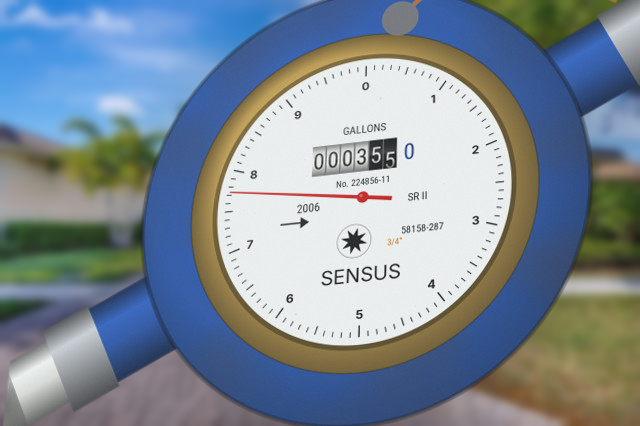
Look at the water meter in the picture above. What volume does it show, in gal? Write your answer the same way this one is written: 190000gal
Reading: 3547.7gal
